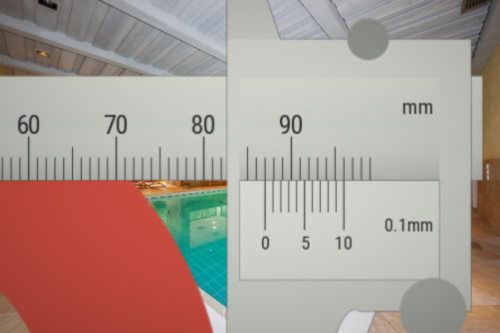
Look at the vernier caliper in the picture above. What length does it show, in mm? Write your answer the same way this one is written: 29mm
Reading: 87.0mm
